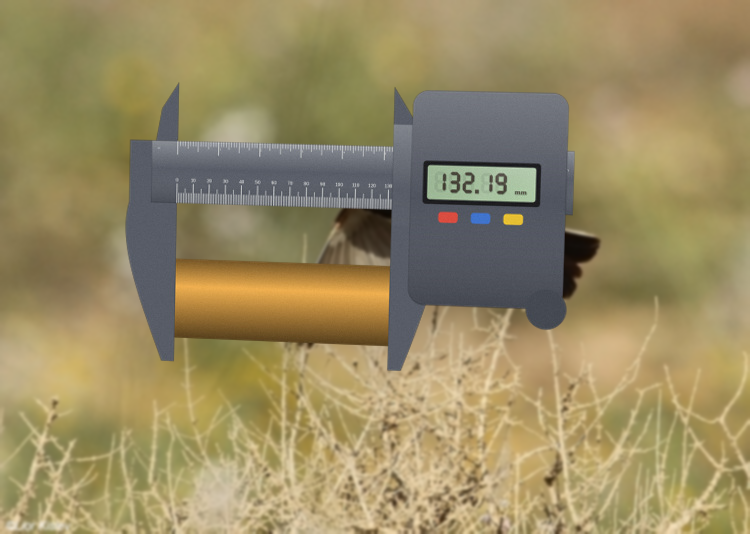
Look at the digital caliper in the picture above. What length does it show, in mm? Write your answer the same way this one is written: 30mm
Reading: 132.19mm
